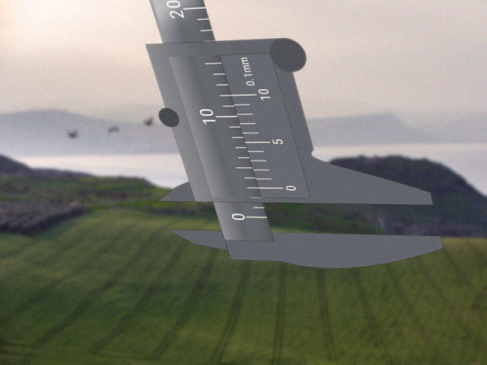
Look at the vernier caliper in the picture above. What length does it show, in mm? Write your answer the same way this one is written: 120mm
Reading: 3.0mm
